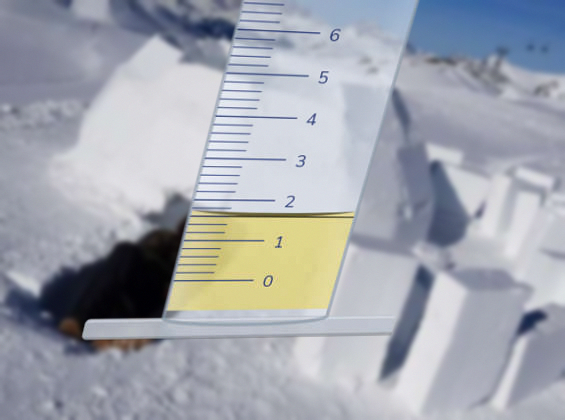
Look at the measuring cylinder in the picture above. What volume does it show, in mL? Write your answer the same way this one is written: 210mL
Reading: 1.6mL
